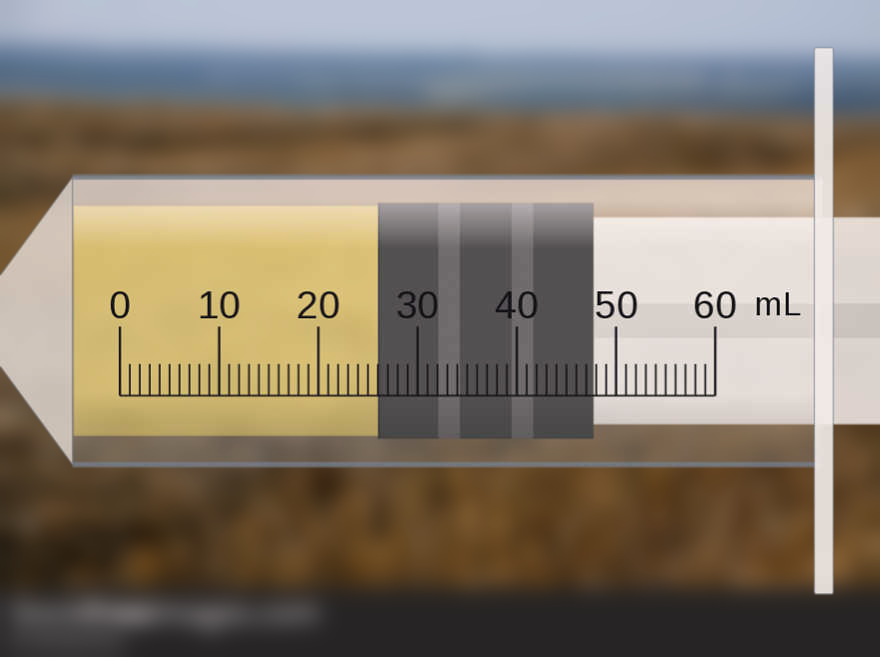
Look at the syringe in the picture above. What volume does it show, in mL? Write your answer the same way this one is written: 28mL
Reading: 26mL
